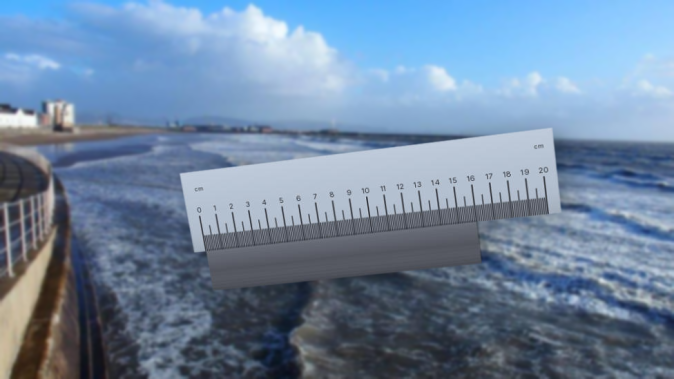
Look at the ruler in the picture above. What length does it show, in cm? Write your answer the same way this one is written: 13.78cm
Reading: 16cm
